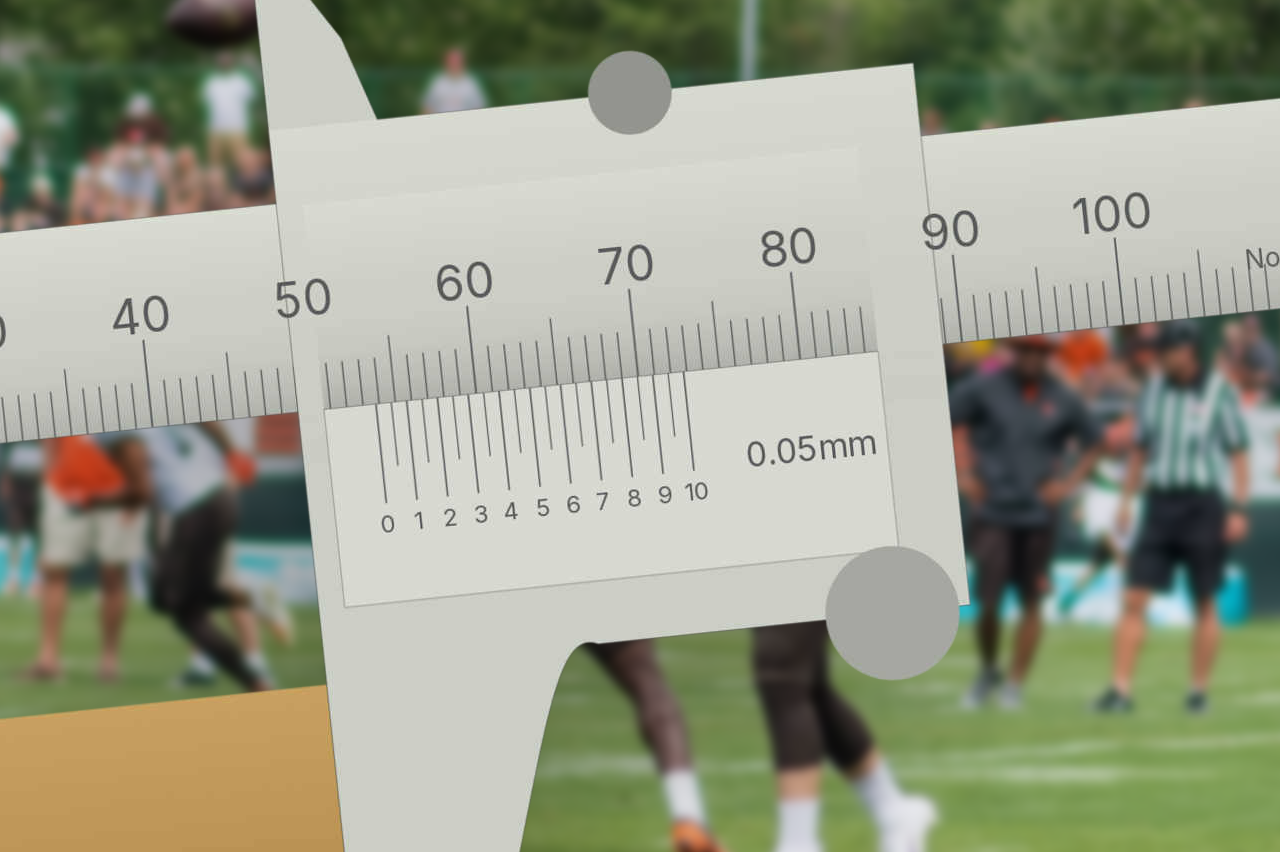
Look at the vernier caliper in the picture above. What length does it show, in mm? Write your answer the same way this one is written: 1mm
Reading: 53.8mm
